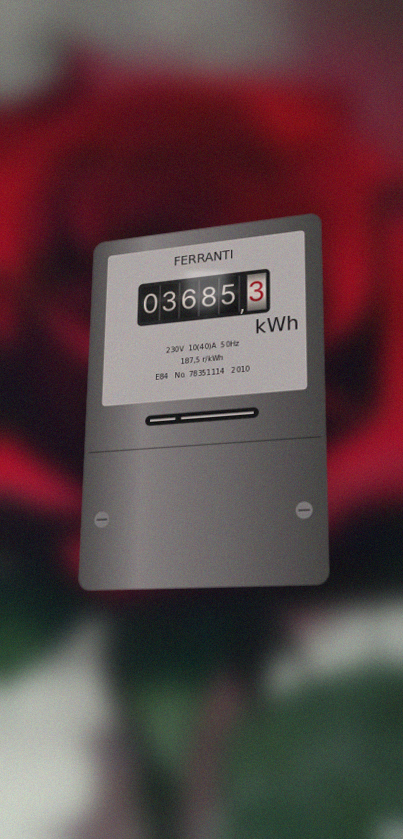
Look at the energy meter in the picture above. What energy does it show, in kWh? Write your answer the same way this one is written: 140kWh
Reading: 3685.3kWh
